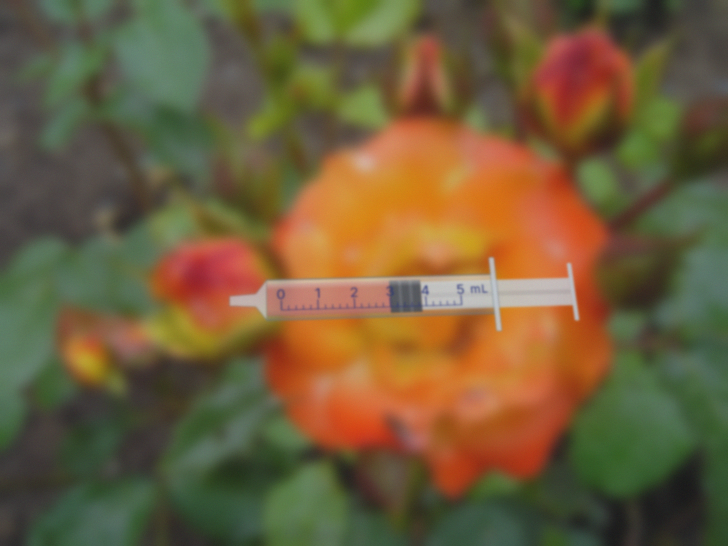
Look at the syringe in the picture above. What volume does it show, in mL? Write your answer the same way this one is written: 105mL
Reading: 3mL
